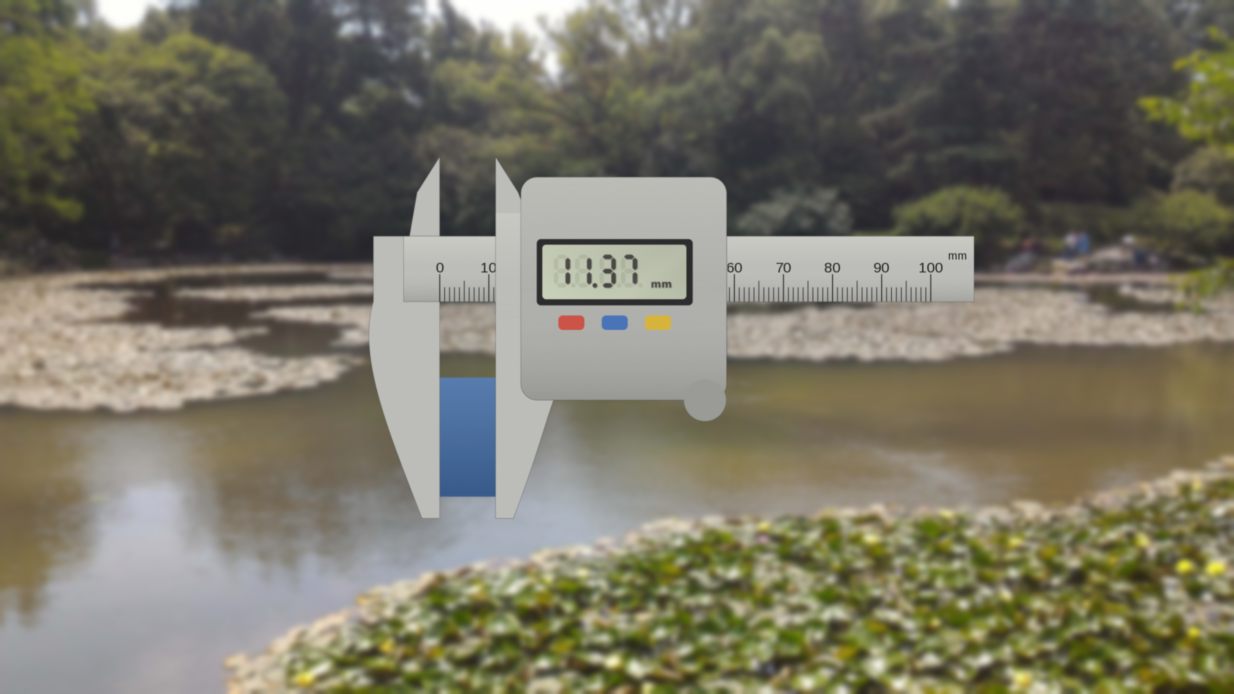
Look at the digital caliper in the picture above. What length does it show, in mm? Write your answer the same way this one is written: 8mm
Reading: 11.37mm
